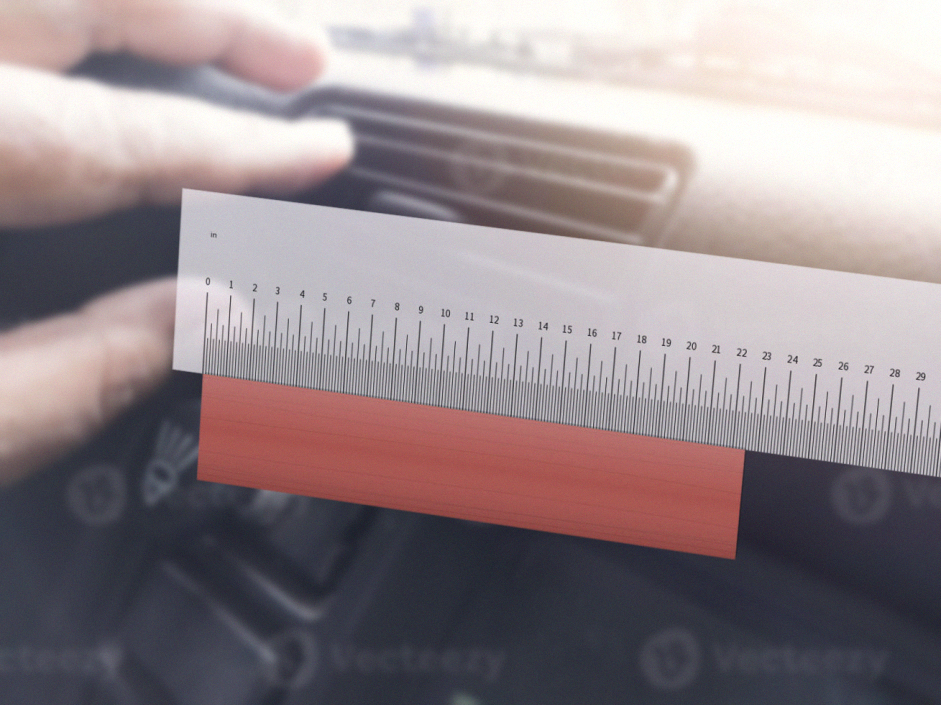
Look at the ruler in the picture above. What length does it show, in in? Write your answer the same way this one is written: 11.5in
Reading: 22.5in
